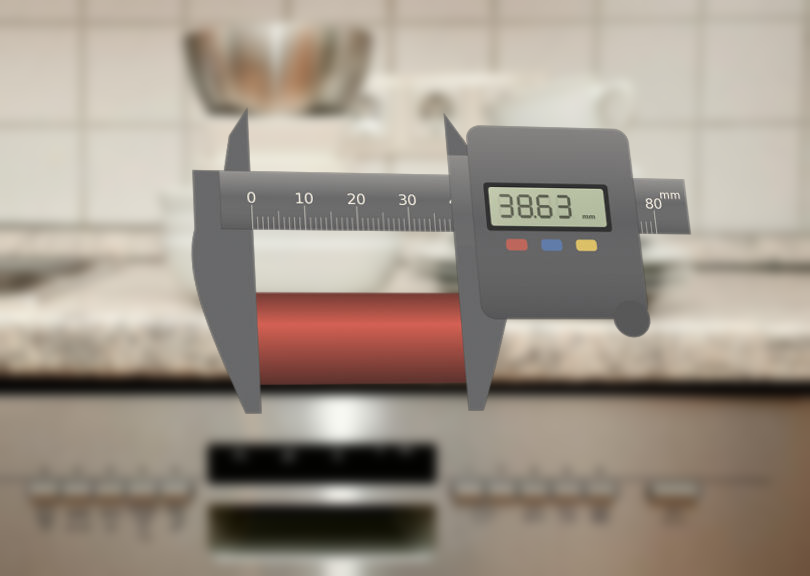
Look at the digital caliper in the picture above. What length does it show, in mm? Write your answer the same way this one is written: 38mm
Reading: 38.63mm
